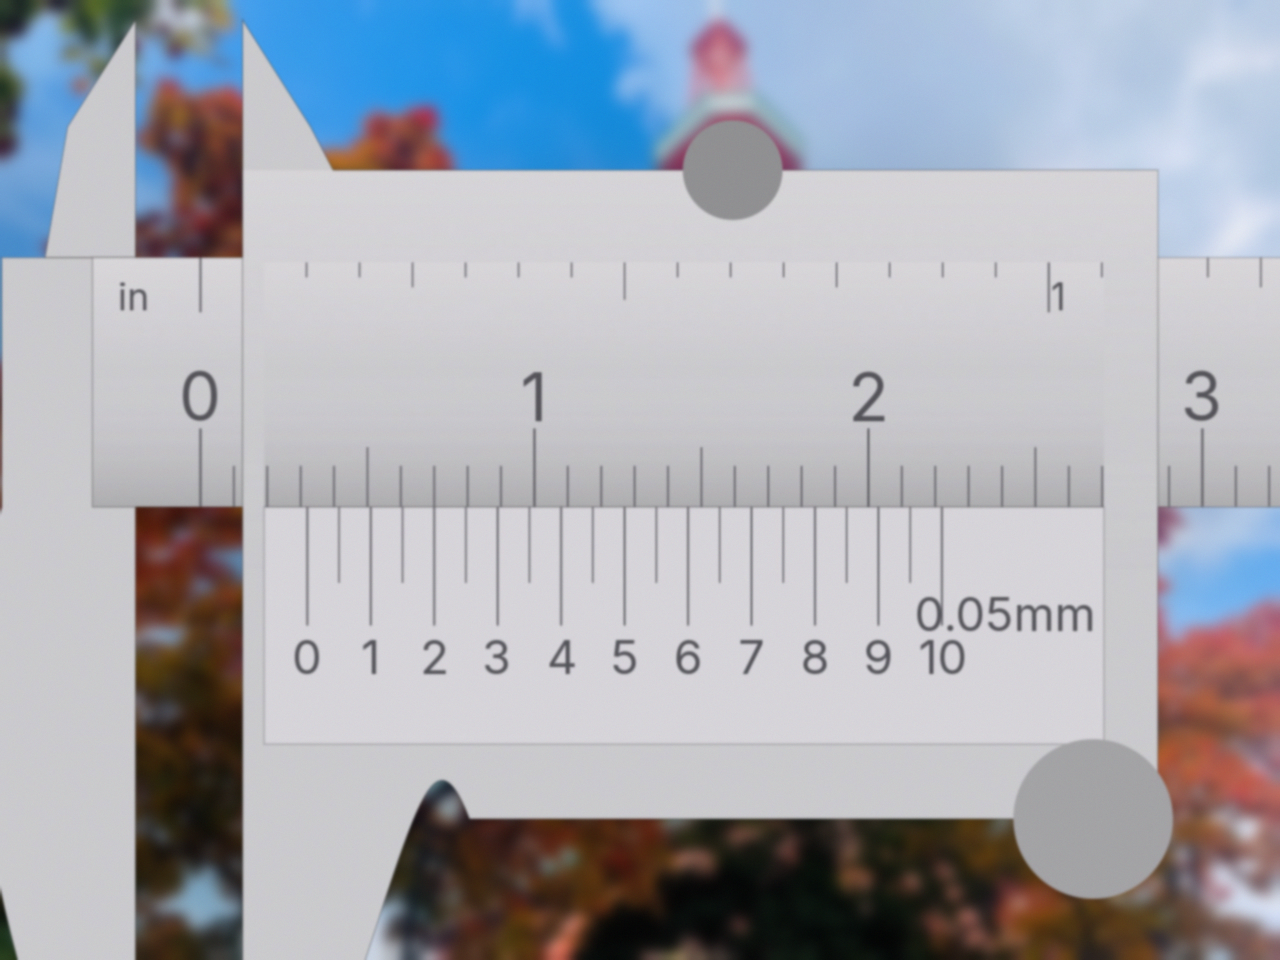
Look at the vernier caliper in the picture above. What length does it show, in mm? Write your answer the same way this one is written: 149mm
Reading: 3.20mm
